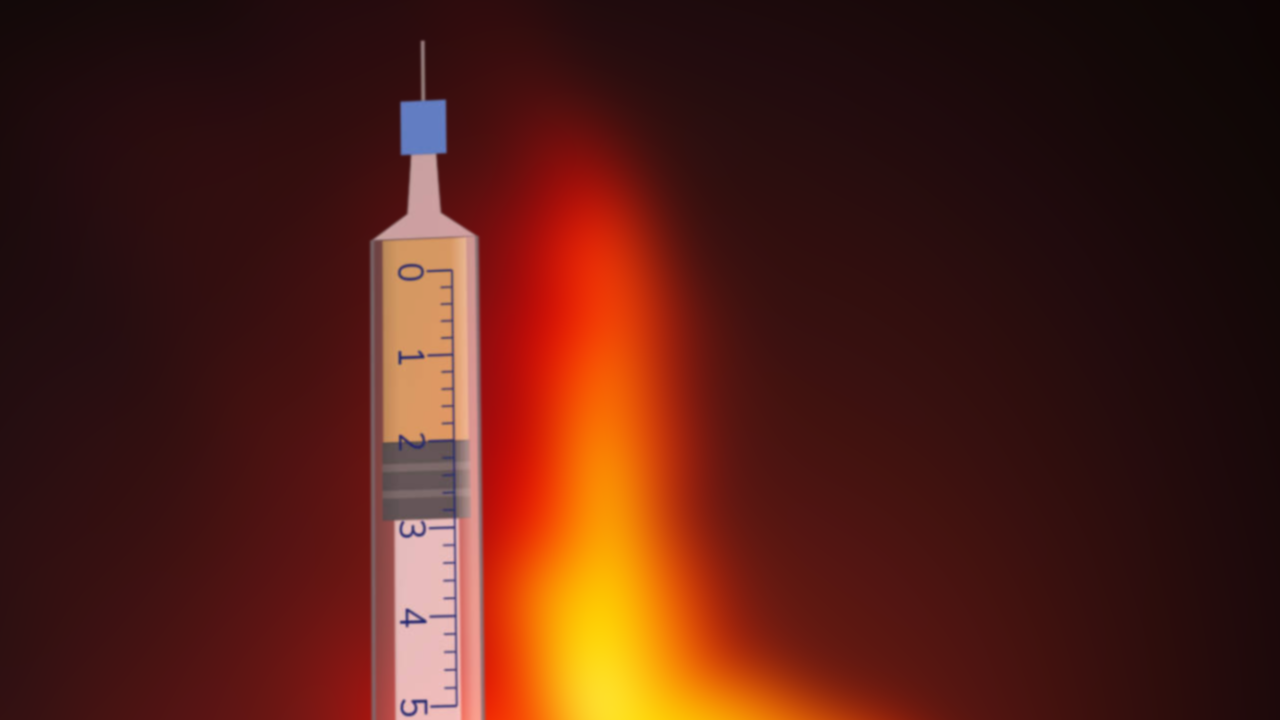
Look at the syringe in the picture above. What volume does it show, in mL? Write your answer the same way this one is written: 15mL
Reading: 2mL
